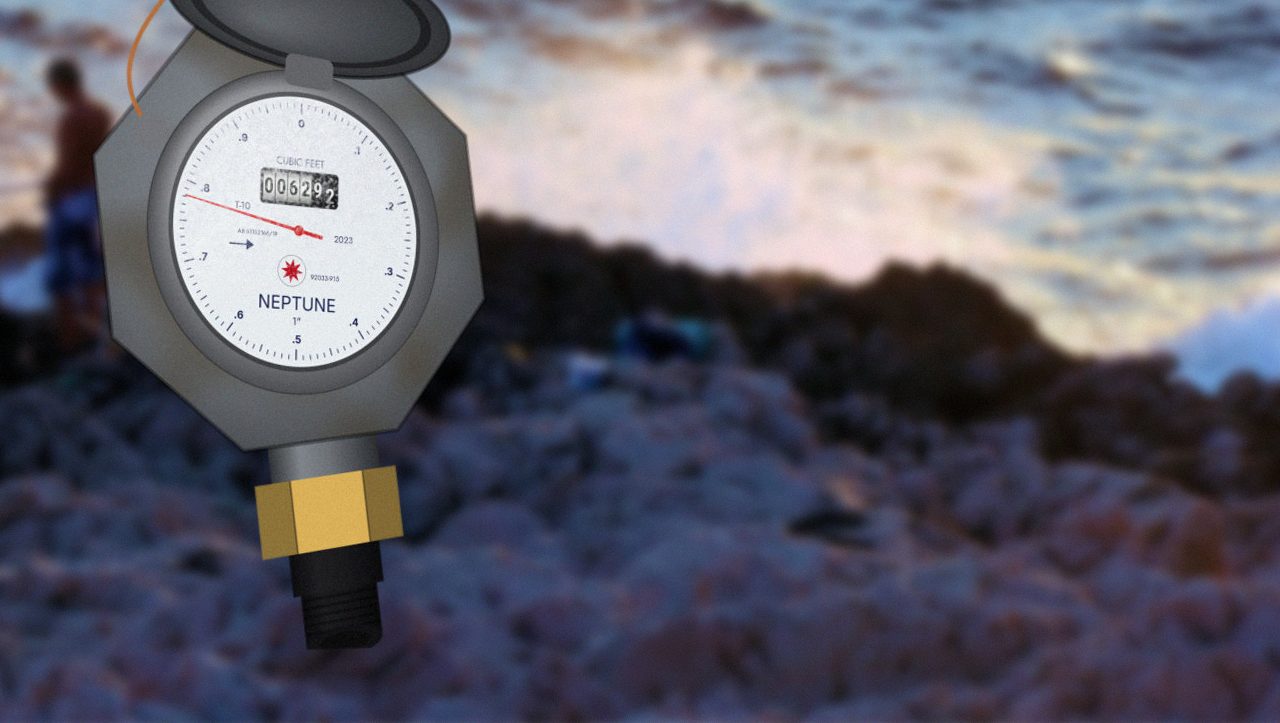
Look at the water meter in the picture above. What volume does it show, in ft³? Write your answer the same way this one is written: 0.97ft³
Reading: 6291.78ft³
